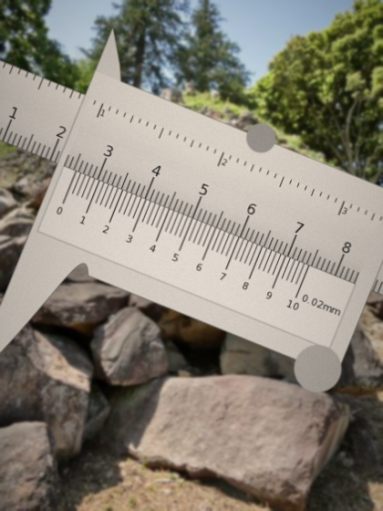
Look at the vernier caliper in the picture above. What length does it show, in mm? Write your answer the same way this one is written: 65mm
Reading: 25.5mm
